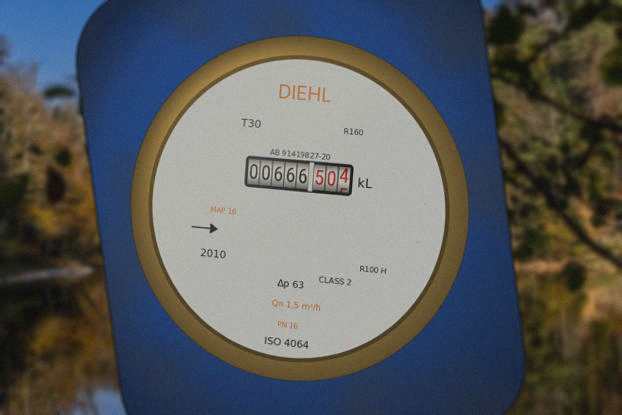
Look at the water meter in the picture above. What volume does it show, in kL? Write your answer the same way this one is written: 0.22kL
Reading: 666.504kL
